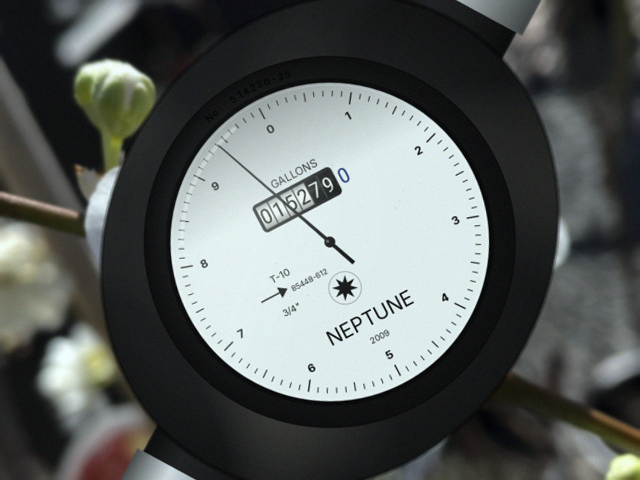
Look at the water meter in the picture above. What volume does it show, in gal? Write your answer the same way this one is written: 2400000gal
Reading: 152789.4gal
